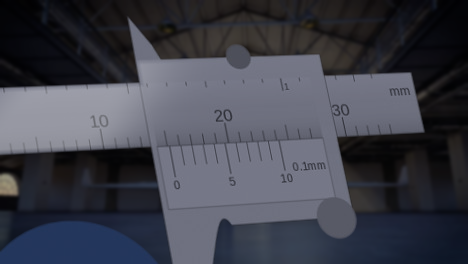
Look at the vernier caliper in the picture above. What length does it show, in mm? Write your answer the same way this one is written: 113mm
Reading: 15.2mm
